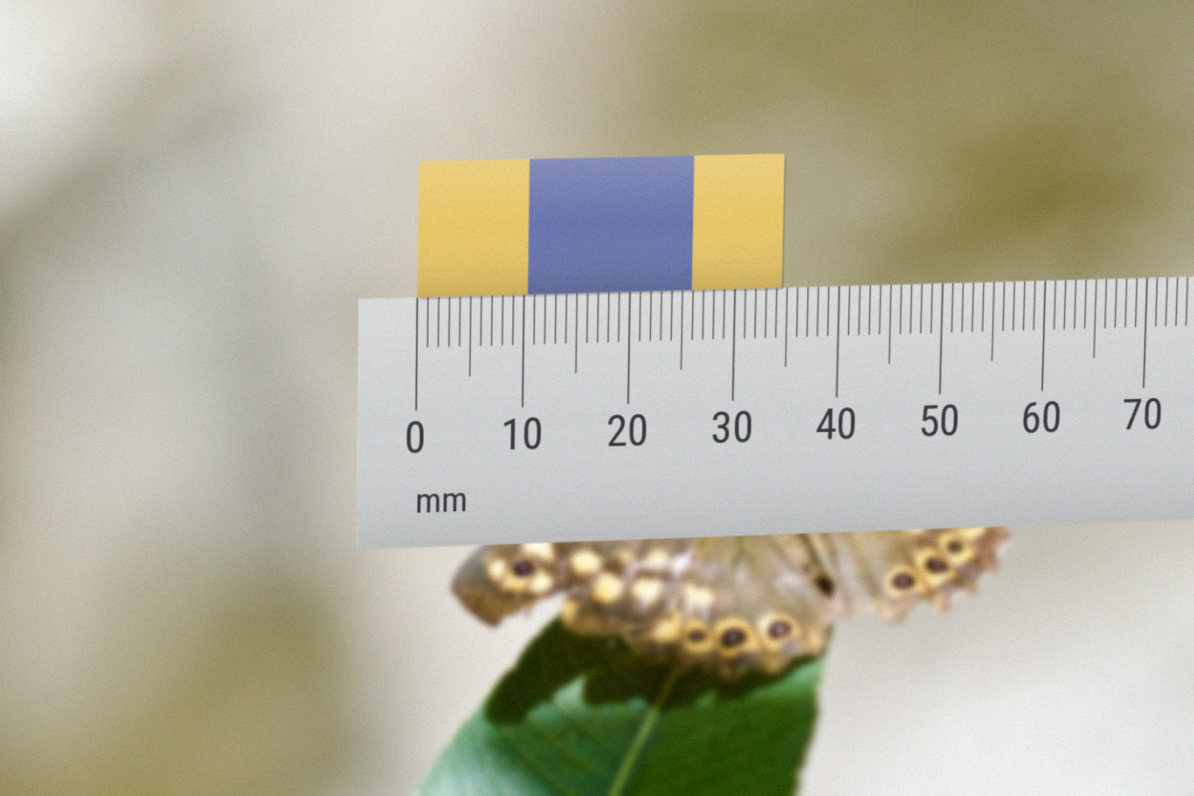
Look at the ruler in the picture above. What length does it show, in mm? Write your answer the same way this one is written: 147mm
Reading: 34.5mm
